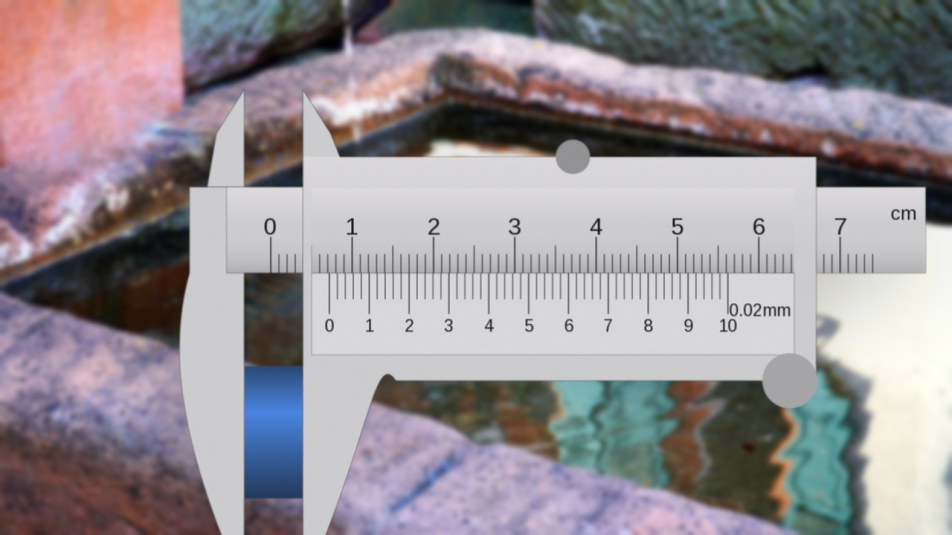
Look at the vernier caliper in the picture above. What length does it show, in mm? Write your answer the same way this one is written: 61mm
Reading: 7.2mm
